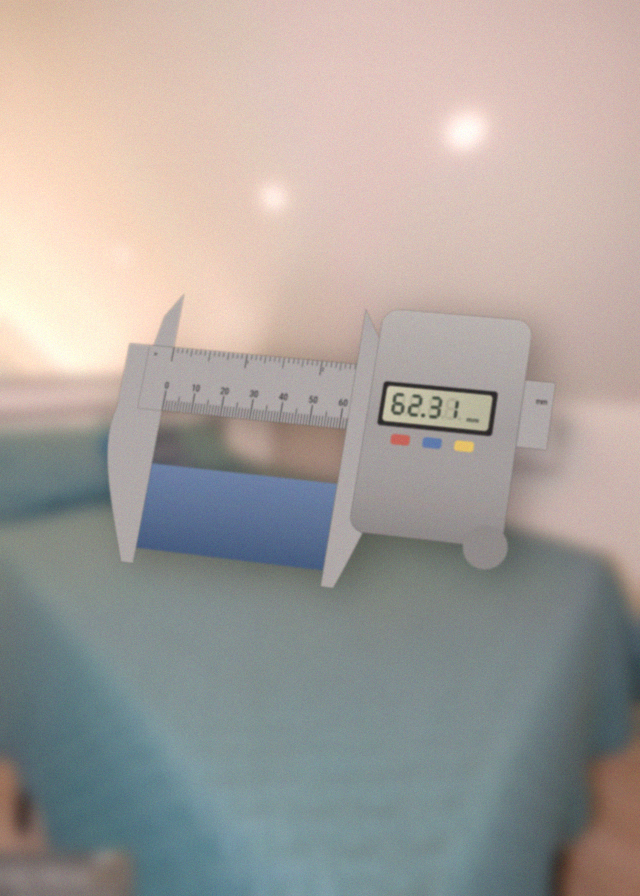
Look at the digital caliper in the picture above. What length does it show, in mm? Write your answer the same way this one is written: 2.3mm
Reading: 62.31mm
